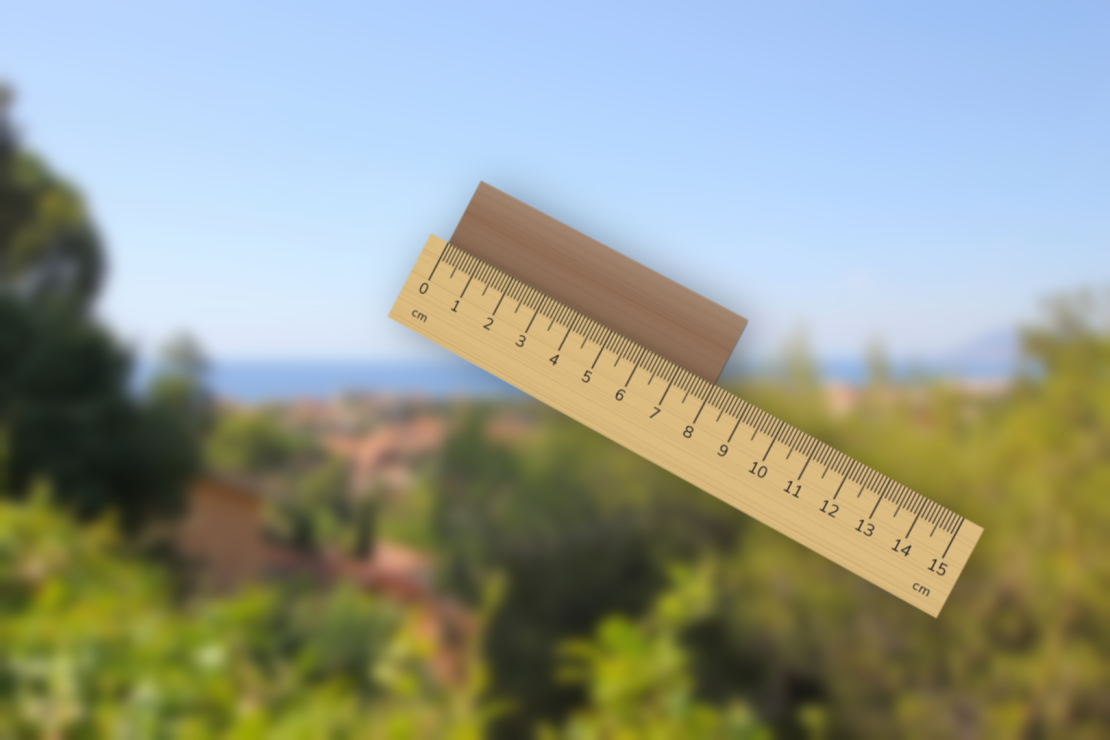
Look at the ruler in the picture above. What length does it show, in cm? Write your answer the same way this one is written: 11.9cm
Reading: 8cm
